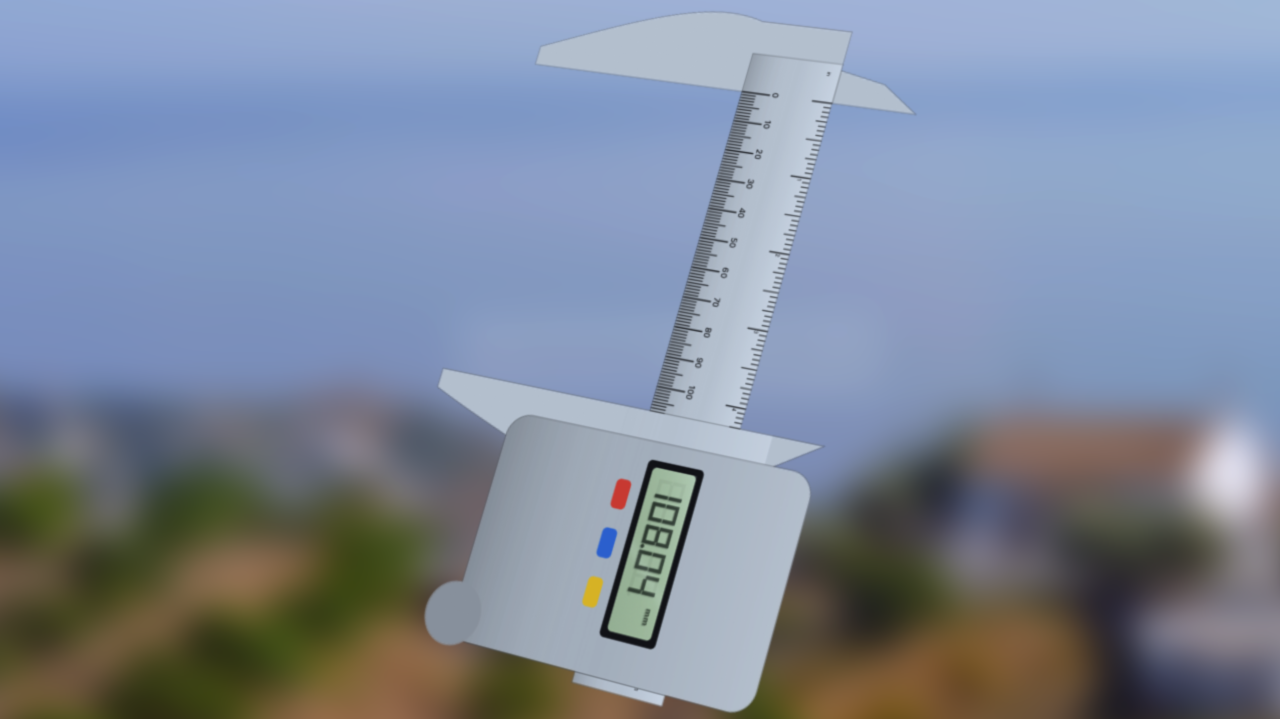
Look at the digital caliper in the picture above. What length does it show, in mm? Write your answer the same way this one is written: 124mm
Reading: 108.04mm
